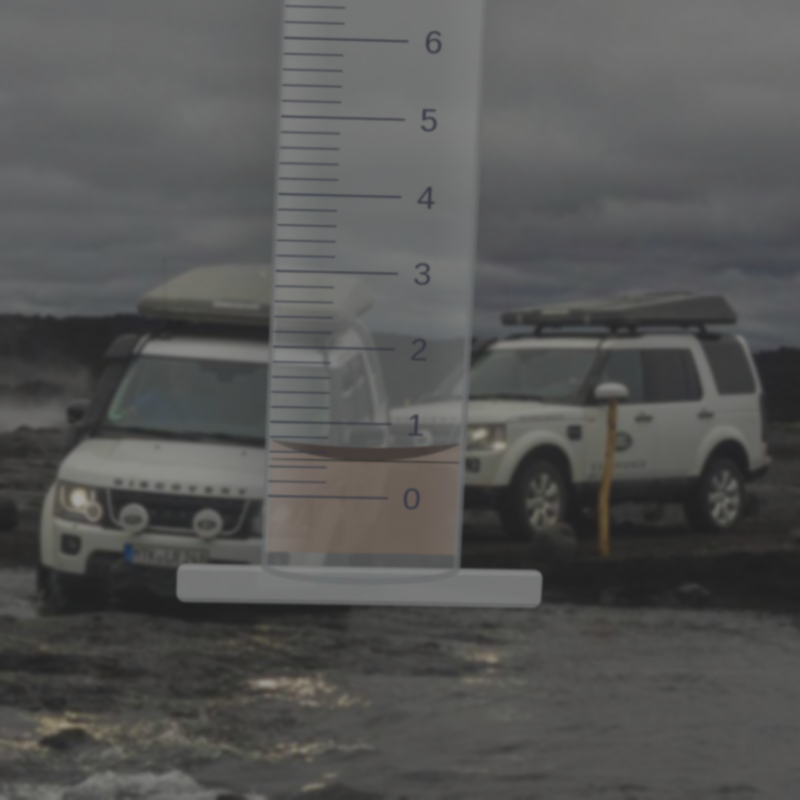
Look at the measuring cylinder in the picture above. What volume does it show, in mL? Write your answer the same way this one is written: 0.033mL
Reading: 0.5mL
